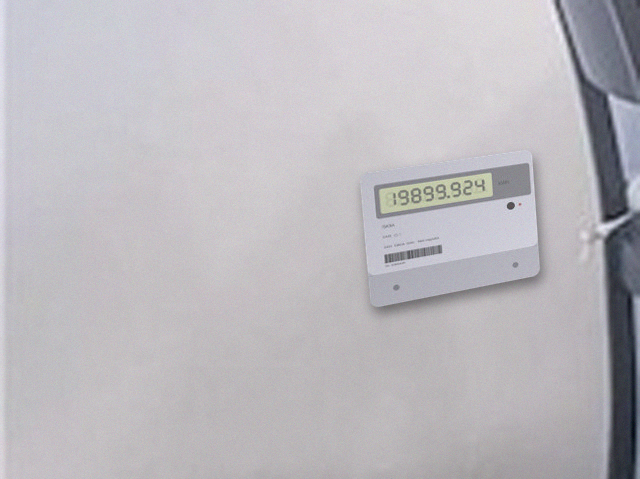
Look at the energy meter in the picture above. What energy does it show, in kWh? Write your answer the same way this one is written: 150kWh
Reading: 19899.924kWh
